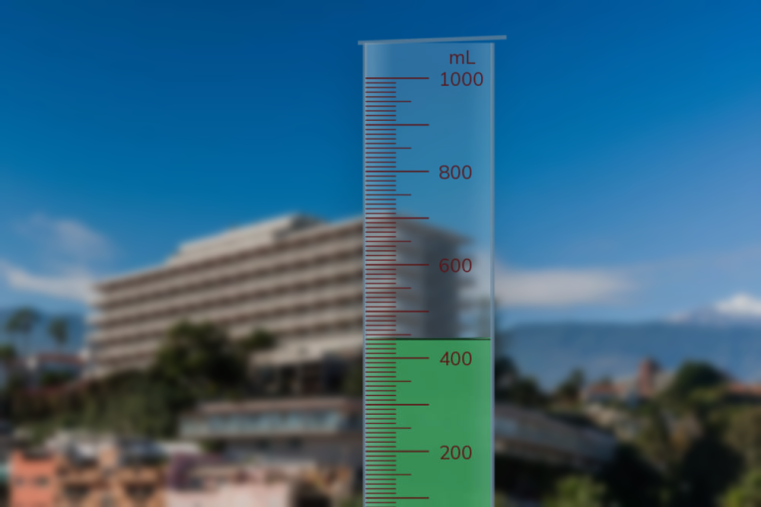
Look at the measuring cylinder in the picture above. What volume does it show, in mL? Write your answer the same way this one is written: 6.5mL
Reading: 440mL
